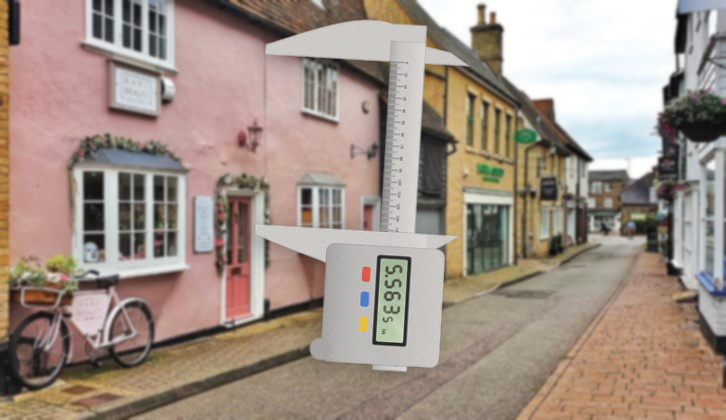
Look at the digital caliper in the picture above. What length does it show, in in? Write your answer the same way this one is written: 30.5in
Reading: 5.5635in
